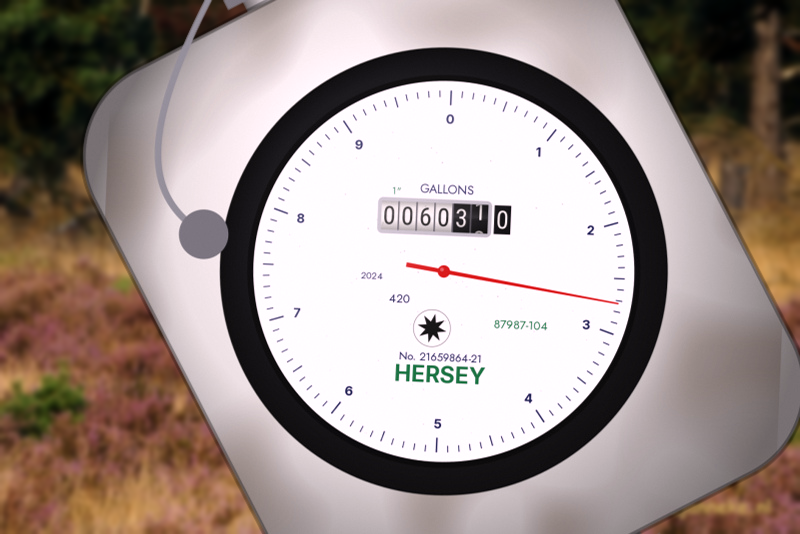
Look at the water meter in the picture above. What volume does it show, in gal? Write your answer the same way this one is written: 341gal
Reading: 60312.7gal
